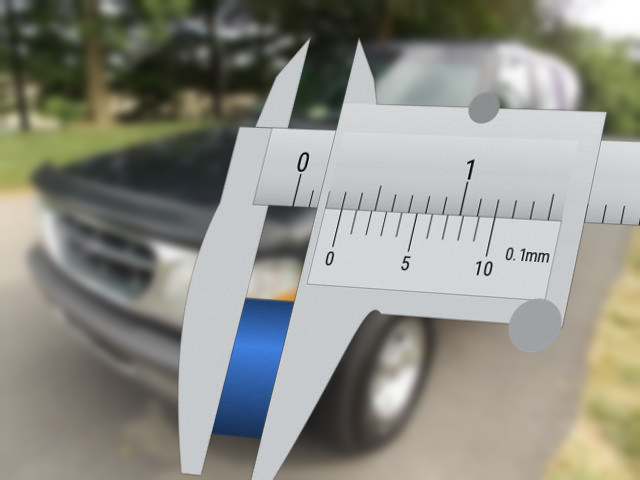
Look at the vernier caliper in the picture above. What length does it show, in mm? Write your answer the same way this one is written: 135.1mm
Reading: 3.0mm
